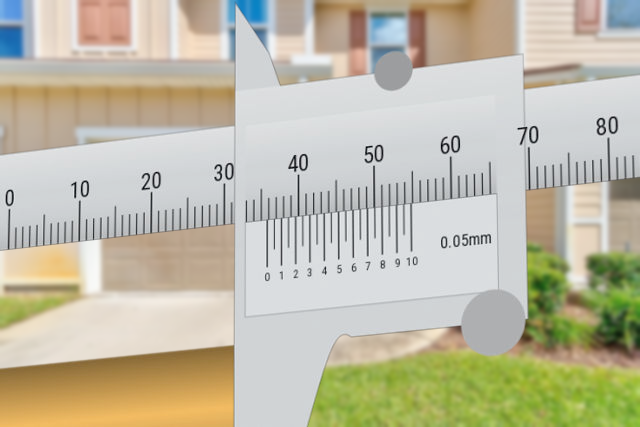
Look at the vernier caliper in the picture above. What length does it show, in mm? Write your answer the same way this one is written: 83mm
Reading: 35.8mm
